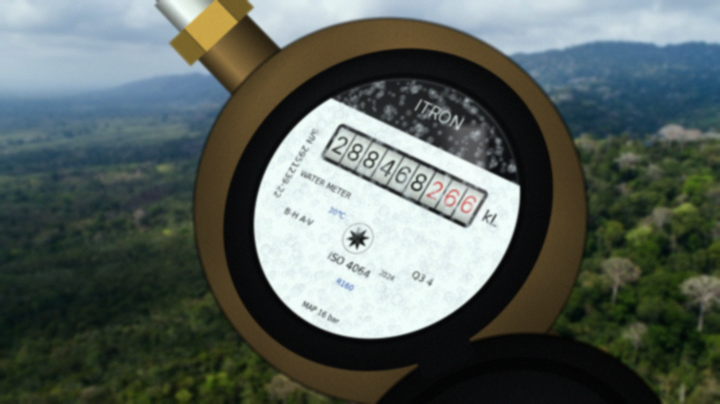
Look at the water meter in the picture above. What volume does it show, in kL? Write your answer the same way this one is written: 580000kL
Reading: 288468.266kL
